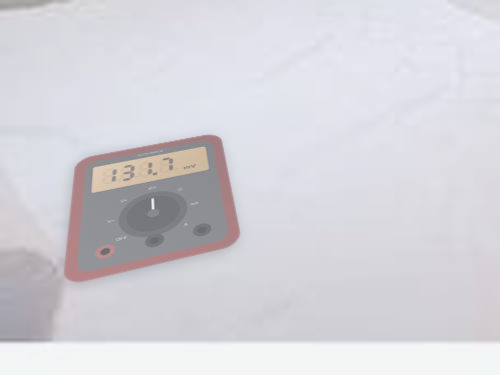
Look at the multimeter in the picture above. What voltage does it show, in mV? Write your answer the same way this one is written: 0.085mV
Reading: 131.7mV
